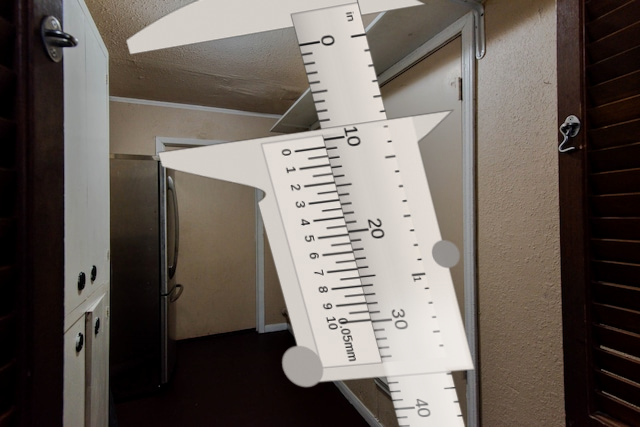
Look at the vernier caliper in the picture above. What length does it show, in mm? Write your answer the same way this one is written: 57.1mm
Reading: 10.8mm
